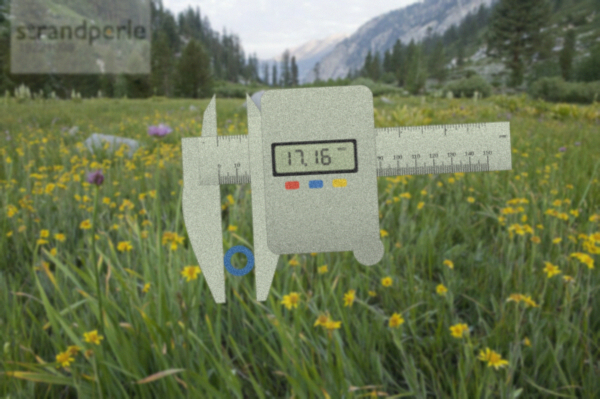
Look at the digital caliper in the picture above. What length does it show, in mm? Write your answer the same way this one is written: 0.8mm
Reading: 17.16mm
